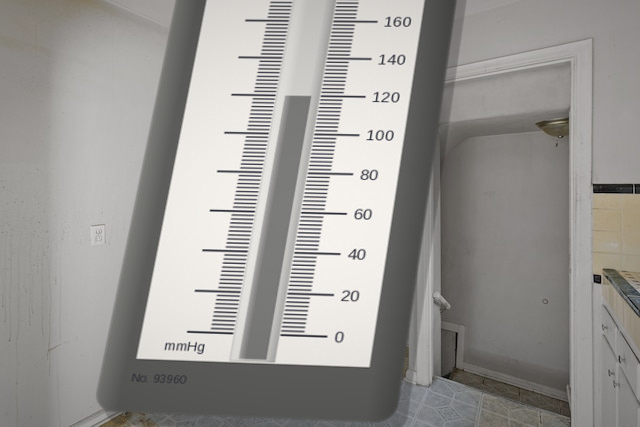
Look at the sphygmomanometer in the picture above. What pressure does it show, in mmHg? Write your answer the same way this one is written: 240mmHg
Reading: 120mmHg
